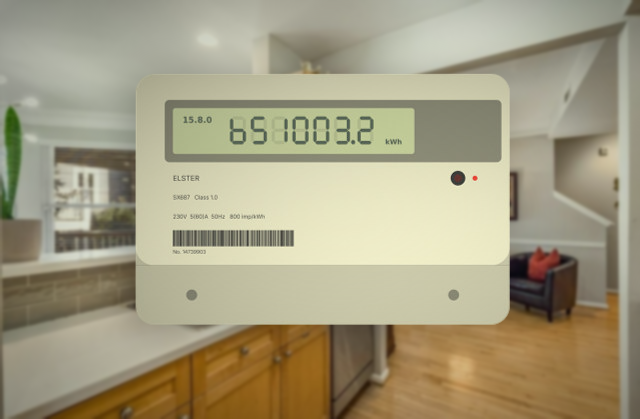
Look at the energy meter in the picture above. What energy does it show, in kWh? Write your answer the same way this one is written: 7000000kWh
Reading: 651003.2kWh
